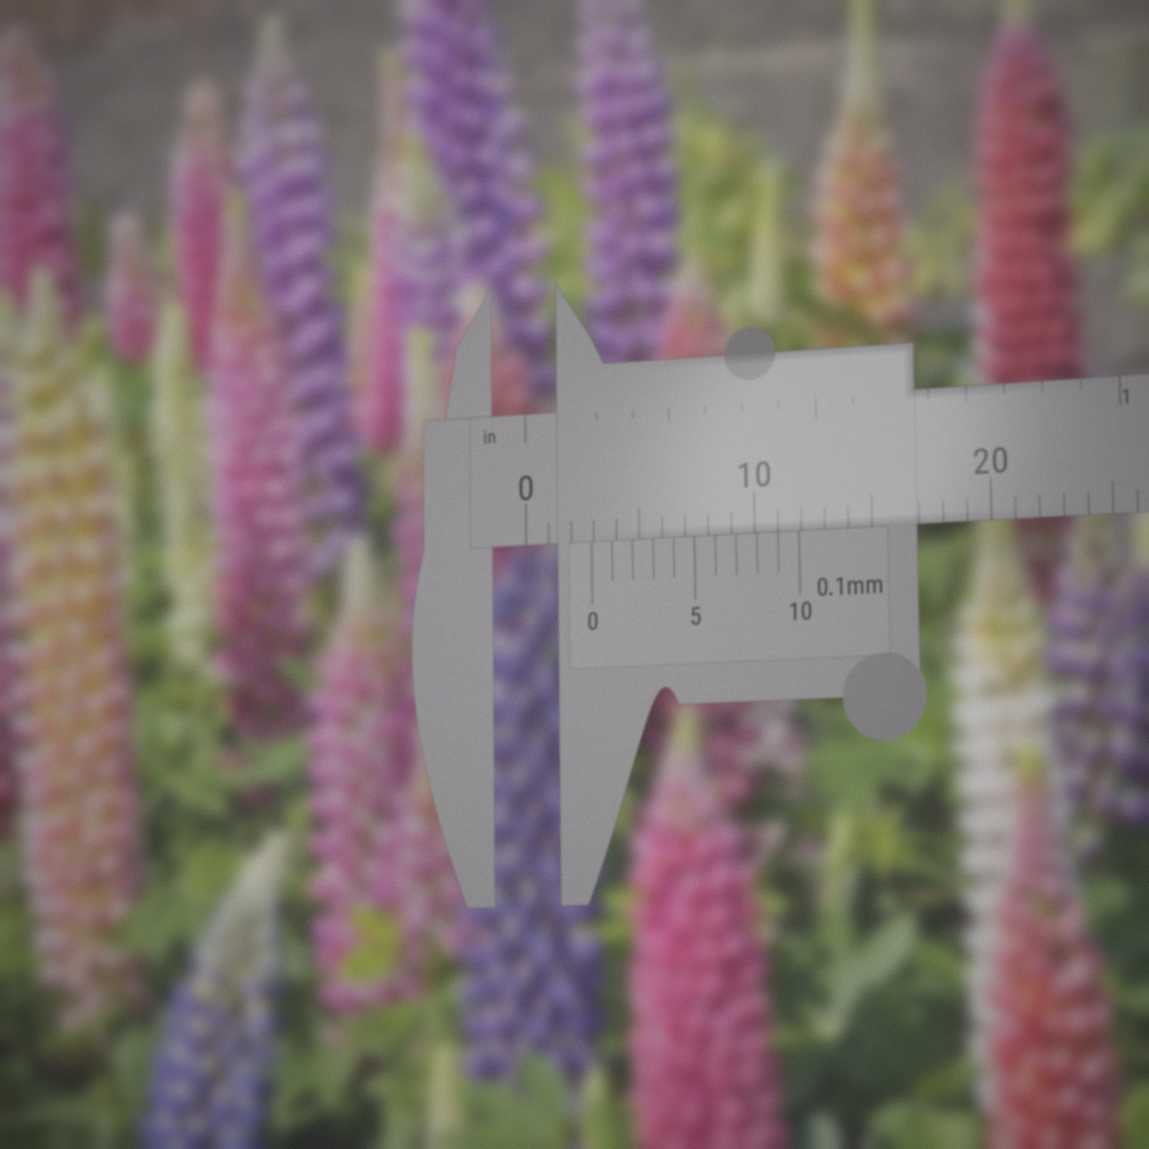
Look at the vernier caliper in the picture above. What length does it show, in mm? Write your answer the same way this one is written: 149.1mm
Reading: 2.9mm
